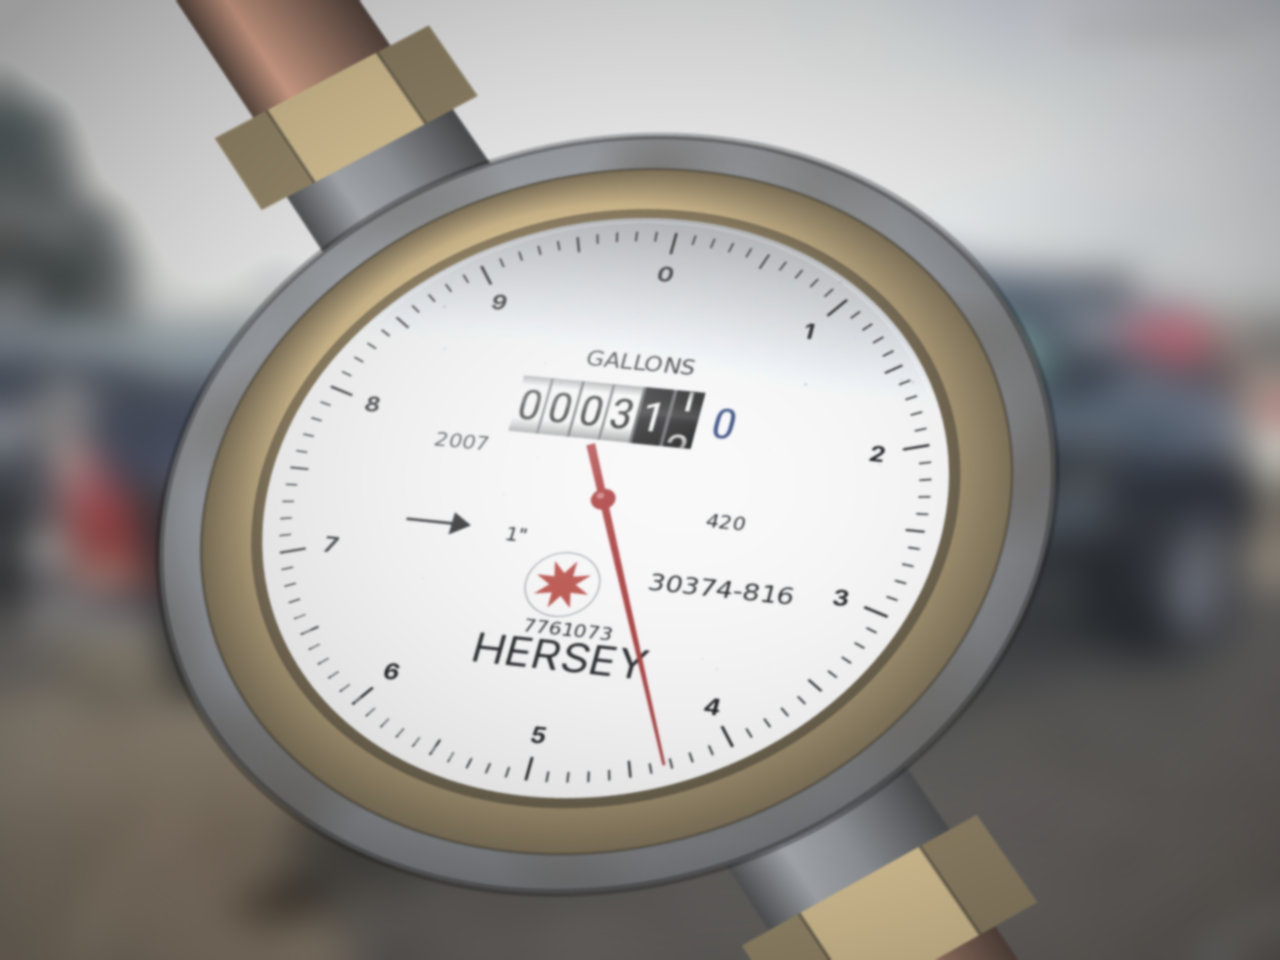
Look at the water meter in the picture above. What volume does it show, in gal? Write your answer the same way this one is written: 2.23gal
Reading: 3114.3gal
